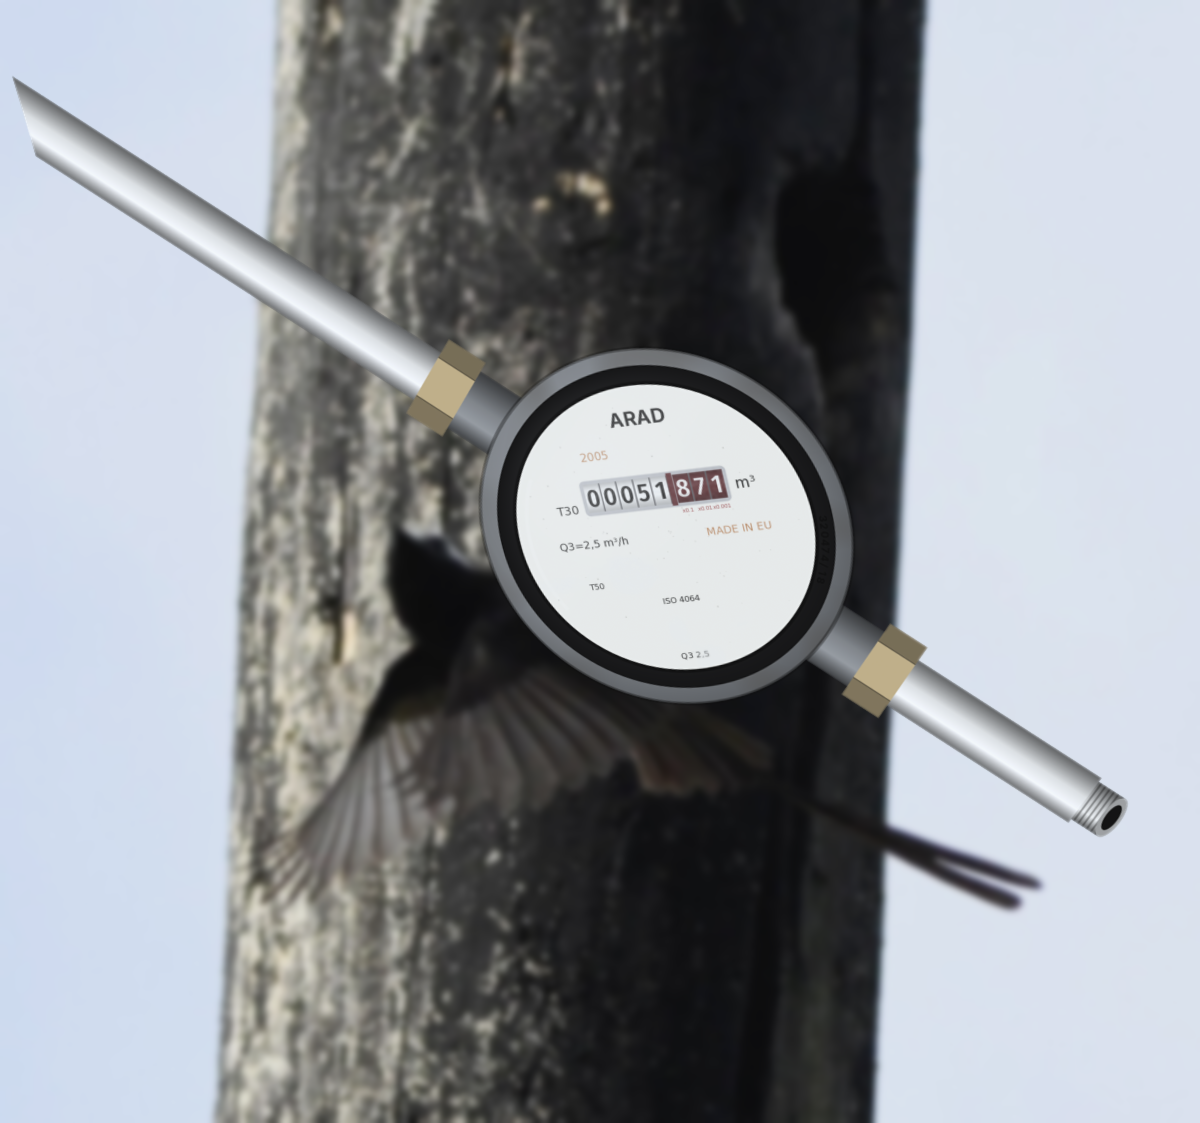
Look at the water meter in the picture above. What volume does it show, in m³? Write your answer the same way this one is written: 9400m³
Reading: 51.871m³
